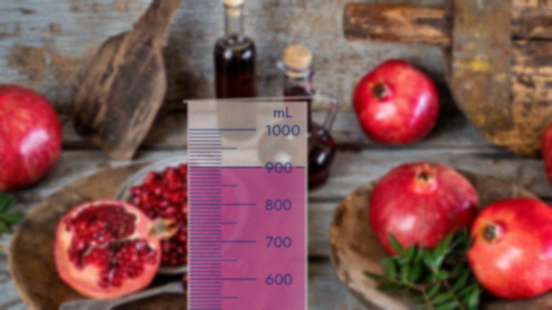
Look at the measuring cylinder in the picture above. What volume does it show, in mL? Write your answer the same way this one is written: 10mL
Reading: 900mL
